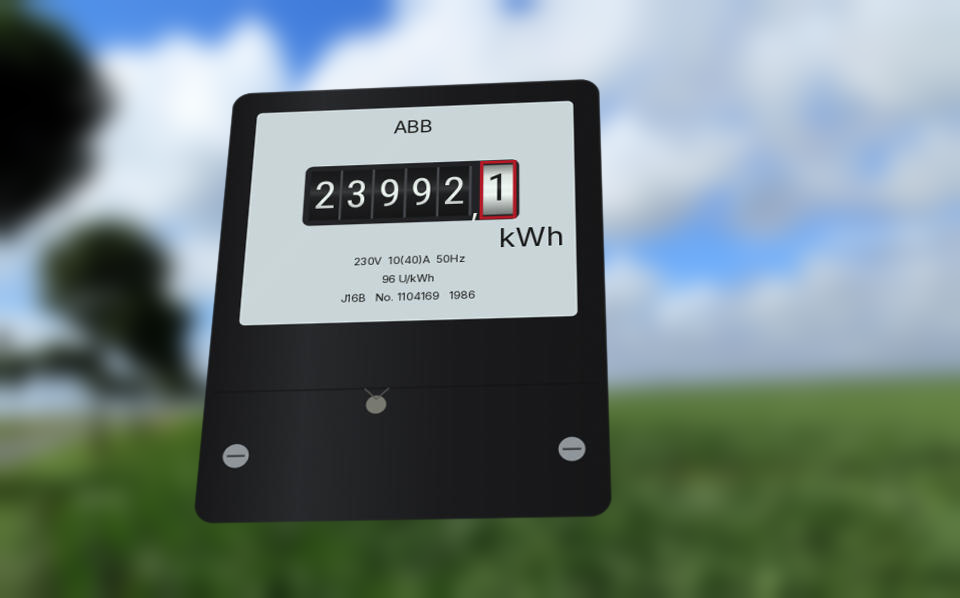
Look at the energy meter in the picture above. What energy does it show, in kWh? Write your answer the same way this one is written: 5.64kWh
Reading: 23992.1kWh
